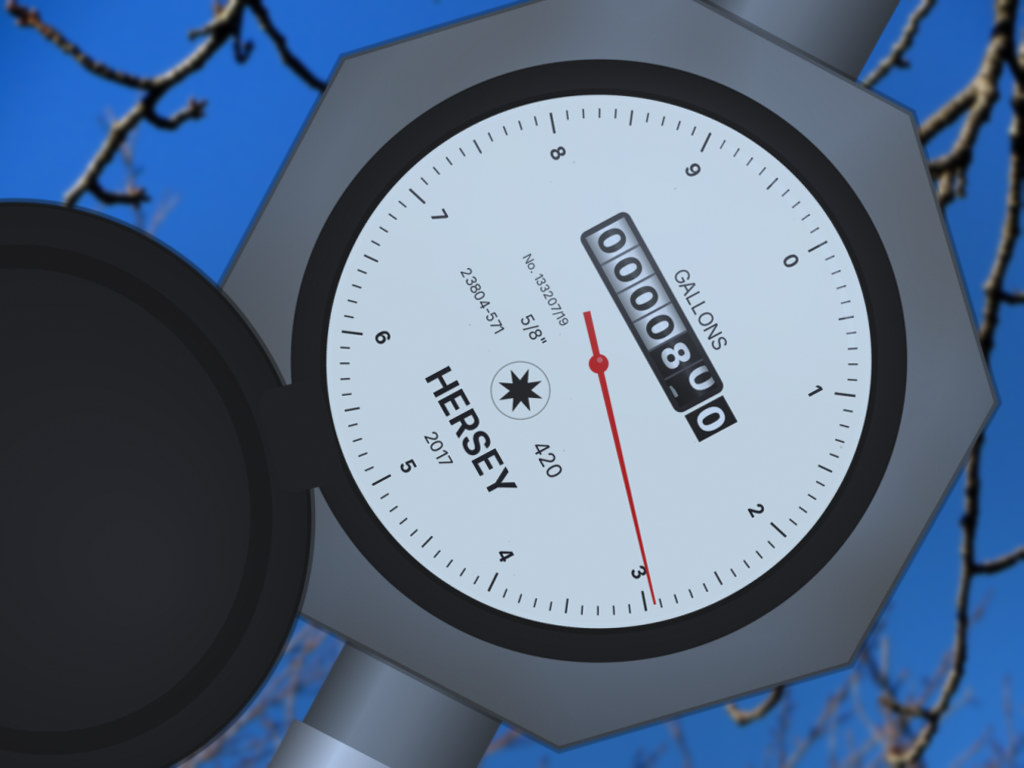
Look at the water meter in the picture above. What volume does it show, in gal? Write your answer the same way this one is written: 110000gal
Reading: 802.9gal
